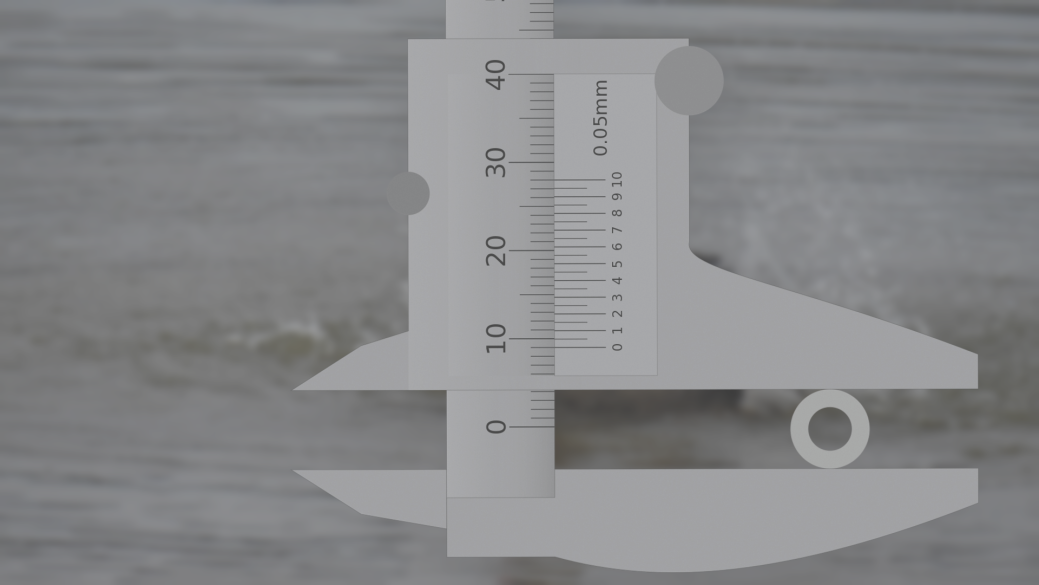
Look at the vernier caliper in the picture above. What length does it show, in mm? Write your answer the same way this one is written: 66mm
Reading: 9.0mm
